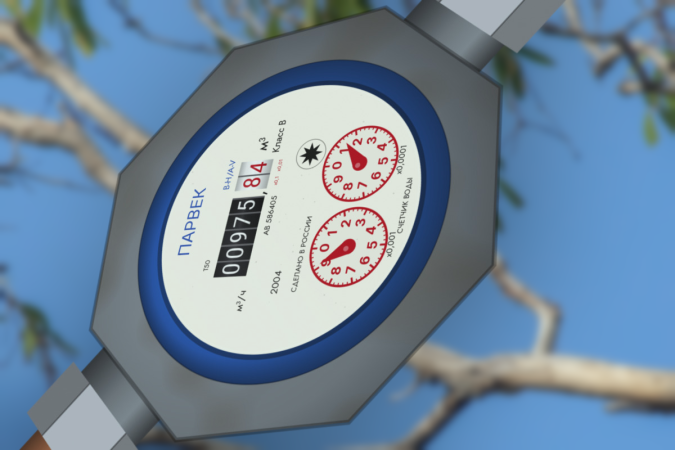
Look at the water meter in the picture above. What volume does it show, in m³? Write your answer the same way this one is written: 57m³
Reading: 975.8391m³
